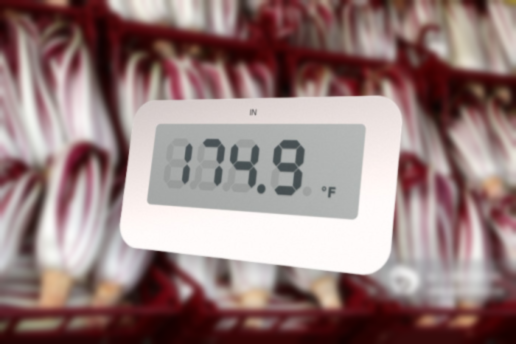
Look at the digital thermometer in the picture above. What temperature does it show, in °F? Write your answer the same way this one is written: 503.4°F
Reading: 174.9°F
